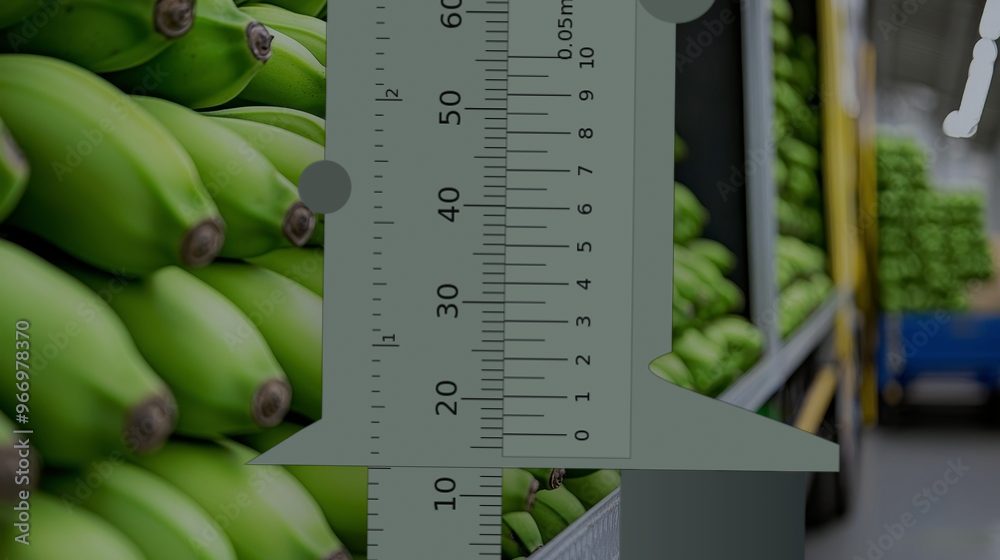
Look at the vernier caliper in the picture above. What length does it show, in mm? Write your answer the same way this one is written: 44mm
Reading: 16.4mm
